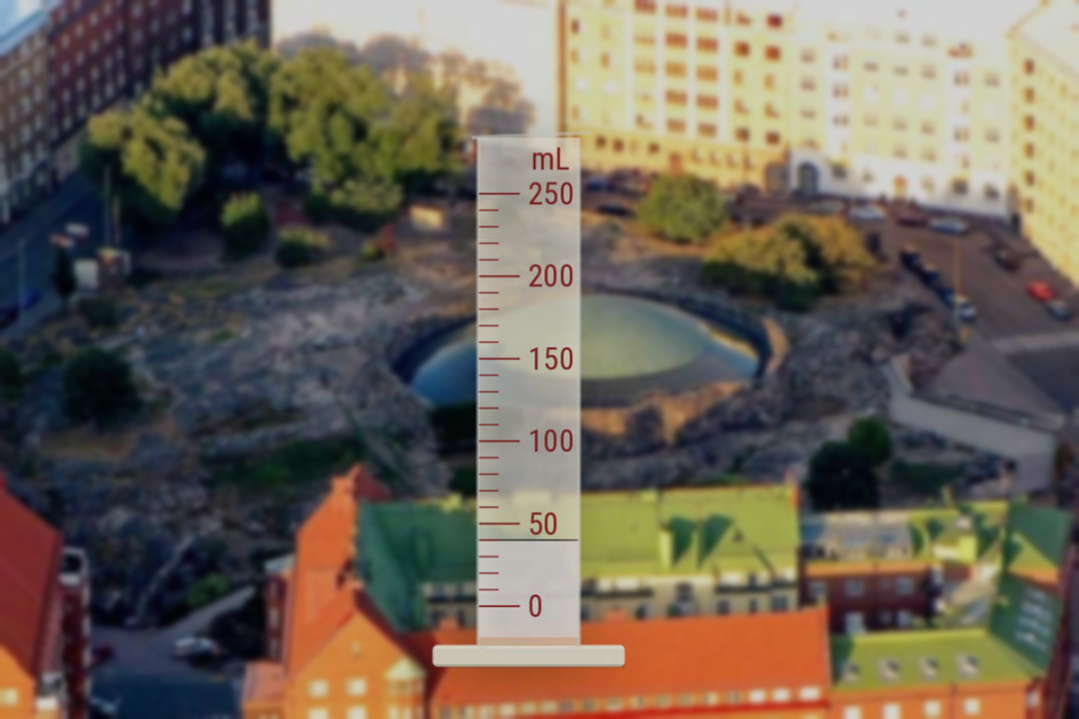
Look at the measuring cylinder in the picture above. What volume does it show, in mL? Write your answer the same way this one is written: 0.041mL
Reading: 40mL
